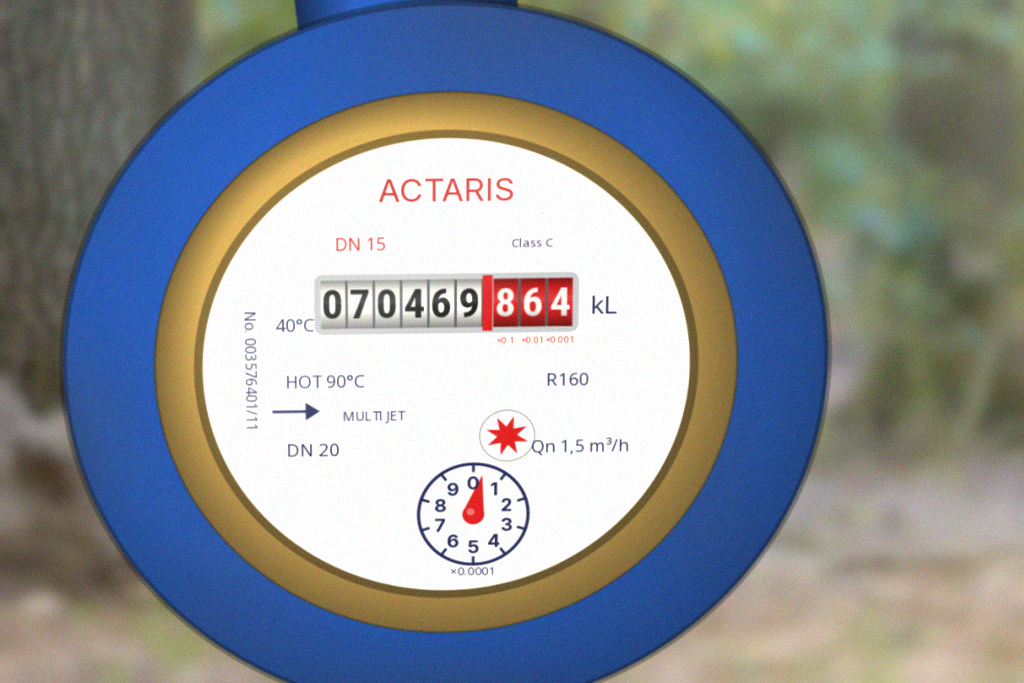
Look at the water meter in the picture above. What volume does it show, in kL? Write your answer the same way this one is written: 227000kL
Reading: 70469.8640kL
